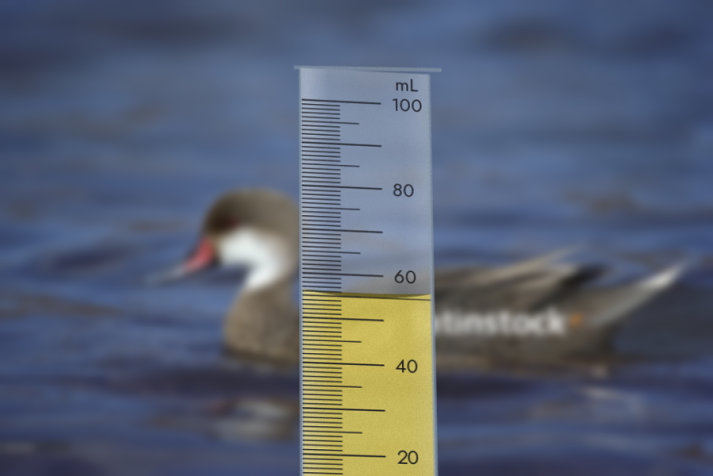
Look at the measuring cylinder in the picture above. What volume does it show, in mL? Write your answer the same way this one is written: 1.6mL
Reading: 55mL
